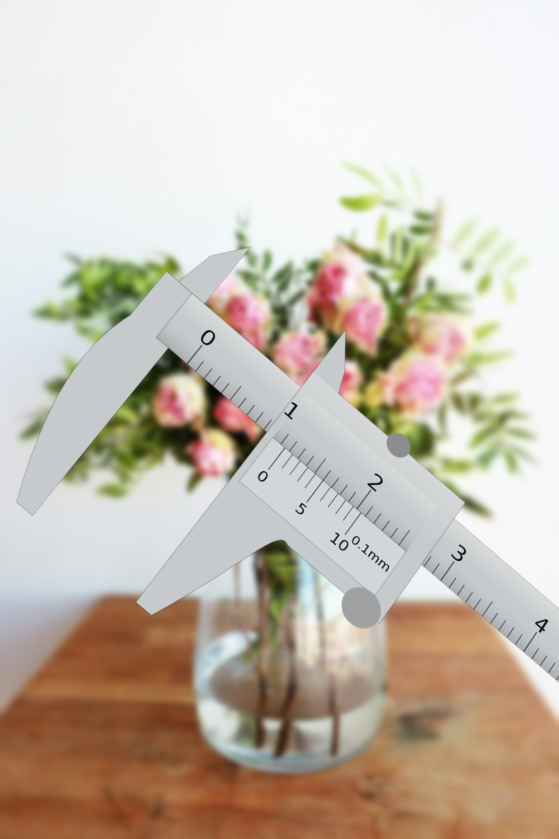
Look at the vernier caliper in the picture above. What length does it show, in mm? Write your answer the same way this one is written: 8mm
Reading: 11.5mm
